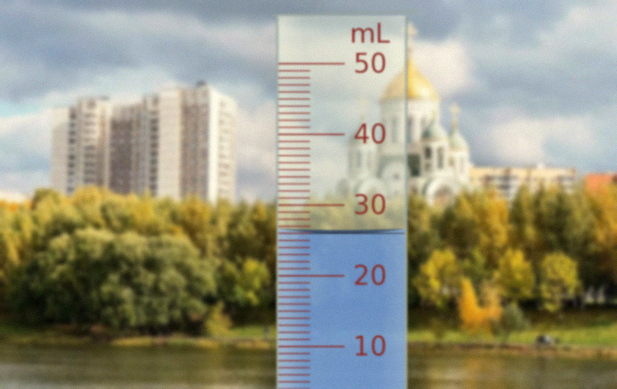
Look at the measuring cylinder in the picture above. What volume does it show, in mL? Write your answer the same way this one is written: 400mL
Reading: 26mL
